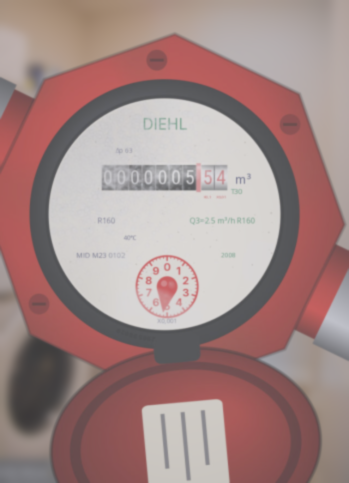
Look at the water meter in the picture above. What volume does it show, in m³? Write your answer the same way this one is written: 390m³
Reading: 5.545m³
